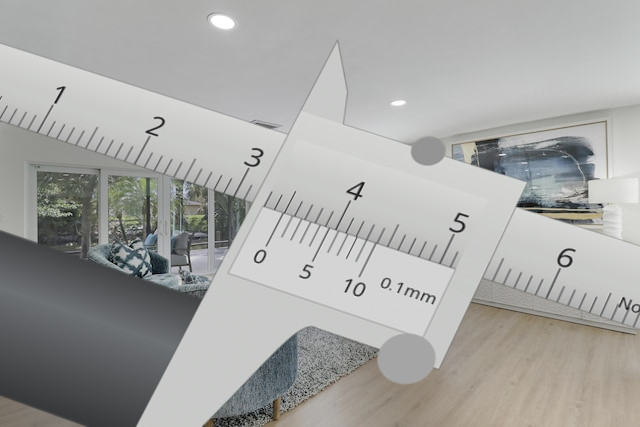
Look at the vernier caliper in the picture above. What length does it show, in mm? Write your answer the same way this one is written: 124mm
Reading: 34.9mm
